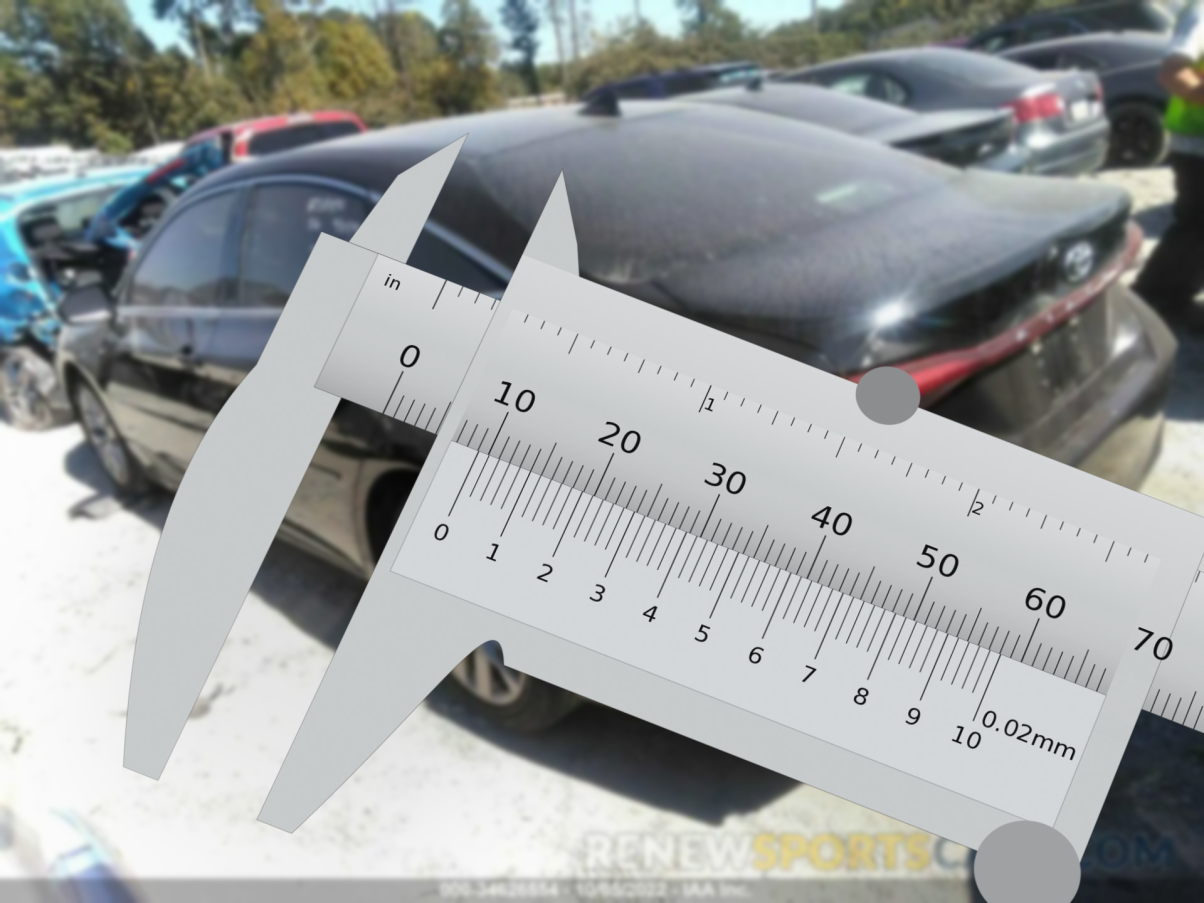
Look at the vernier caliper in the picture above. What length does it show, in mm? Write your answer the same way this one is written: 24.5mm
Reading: 9.1mm
